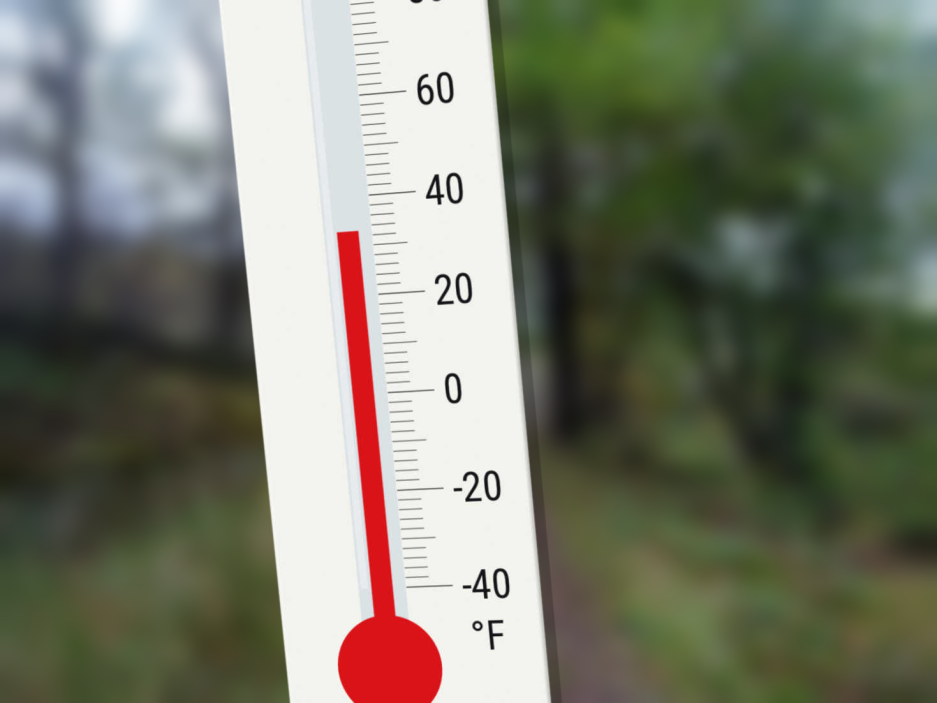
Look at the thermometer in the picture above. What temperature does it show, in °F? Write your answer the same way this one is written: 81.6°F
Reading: 33°F
